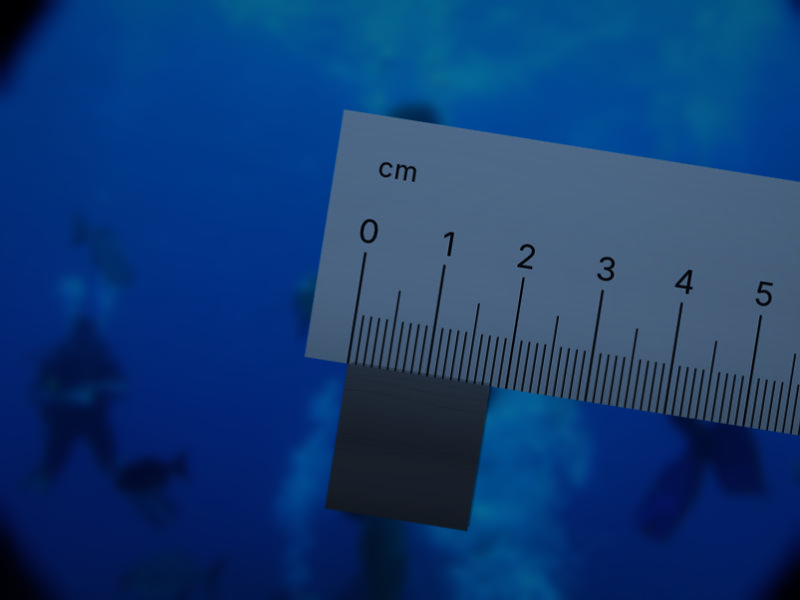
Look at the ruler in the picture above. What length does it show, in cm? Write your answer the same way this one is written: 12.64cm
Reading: 1.8cm
